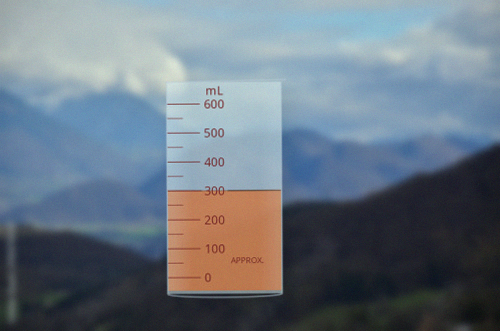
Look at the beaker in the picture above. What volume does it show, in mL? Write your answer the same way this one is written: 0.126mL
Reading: 300mL
